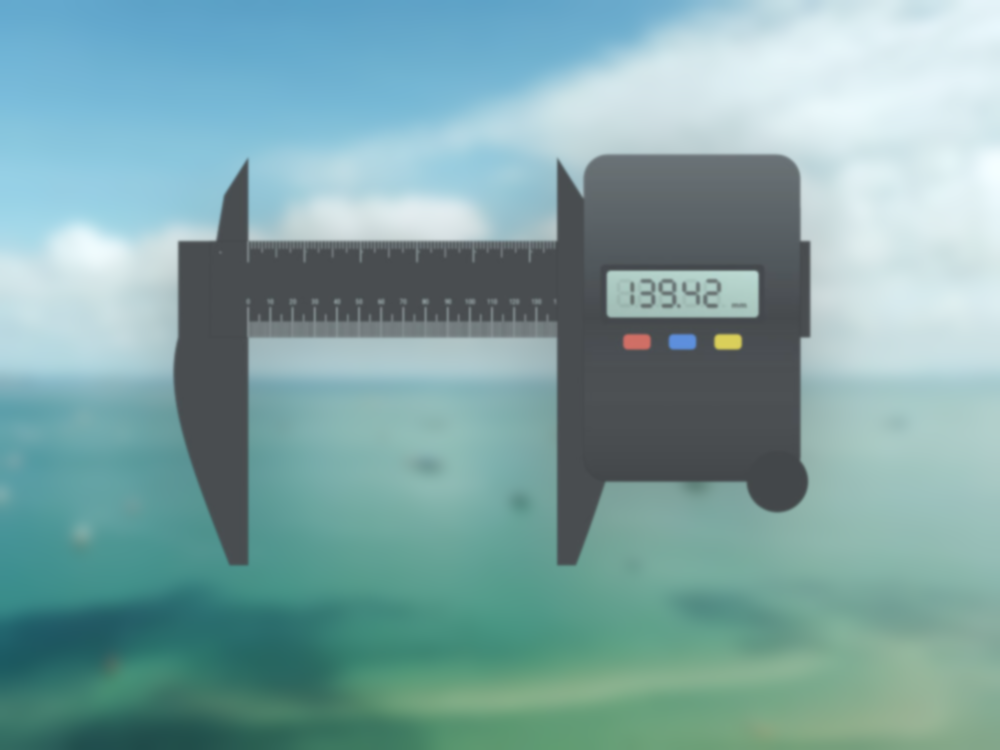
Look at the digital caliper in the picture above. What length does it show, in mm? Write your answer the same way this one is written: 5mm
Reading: 139.42mm
